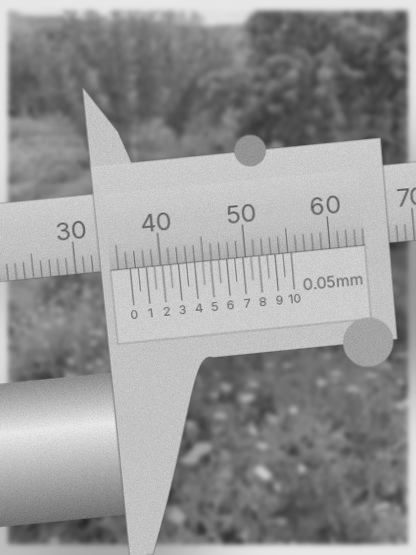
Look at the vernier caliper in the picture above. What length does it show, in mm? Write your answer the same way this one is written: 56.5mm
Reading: 36.4mm
